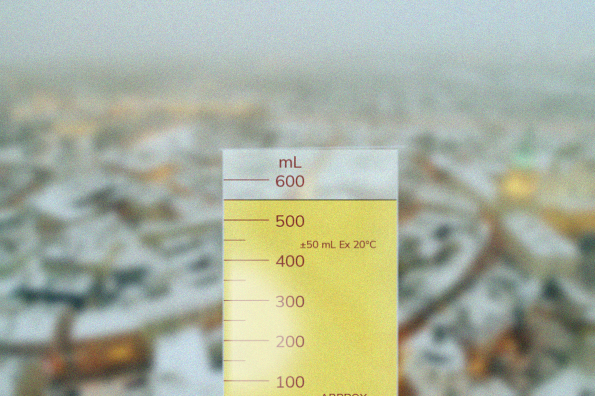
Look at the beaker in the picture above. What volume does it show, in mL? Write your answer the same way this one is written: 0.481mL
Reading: 550mL
